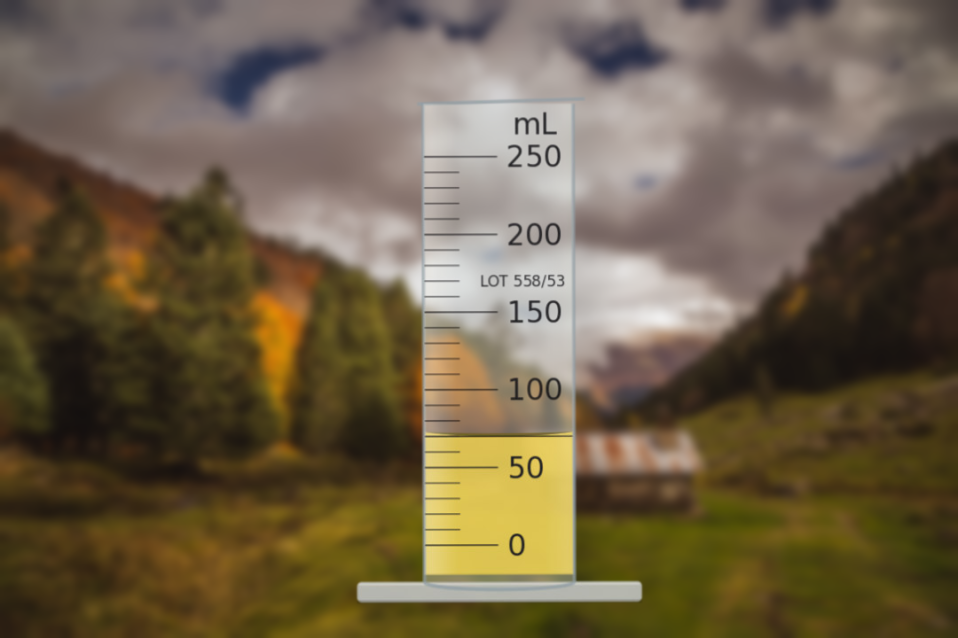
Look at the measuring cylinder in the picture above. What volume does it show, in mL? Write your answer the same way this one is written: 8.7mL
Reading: 70mL
